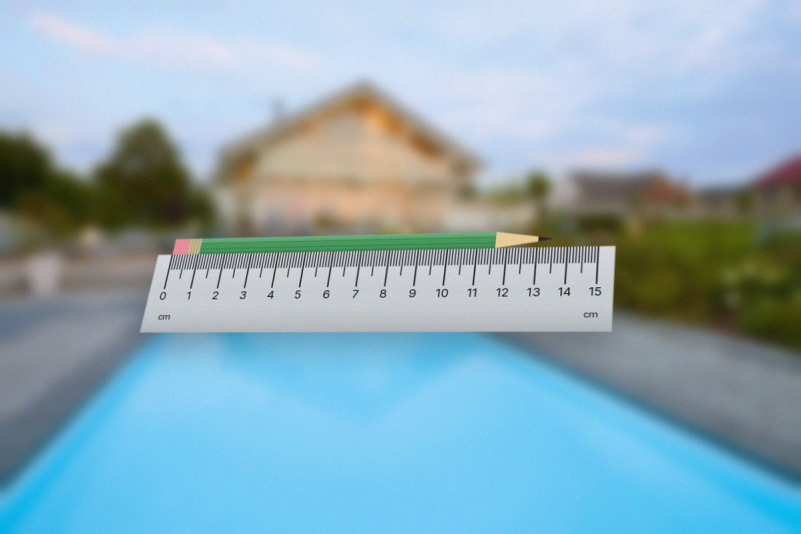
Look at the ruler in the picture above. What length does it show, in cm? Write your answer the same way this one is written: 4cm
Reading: 13.5cm
